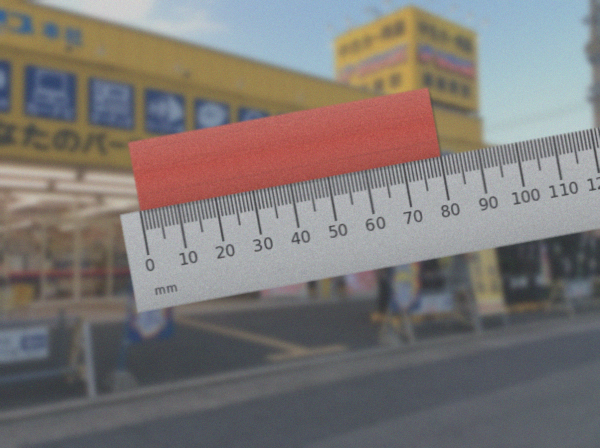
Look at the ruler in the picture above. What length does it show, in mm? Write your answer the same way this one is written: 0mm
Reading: 80mm
